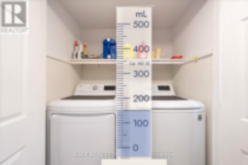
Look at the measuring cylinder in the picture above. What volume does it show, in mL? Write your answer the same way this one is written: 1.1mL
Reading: 150mL
